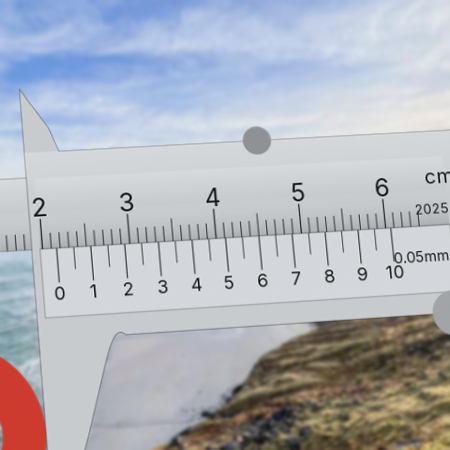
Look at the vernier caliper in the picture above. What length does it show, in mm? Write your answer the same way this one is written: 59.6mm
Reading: 21.6mm
